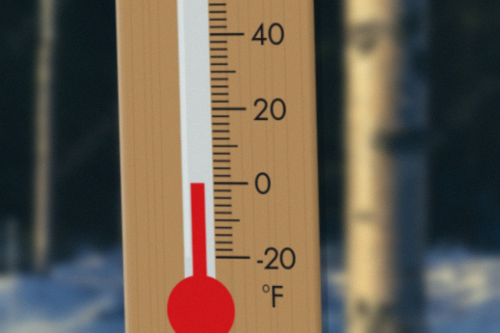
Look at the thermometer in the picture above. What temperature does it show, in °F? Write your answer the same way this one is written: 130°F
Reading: 0°F
